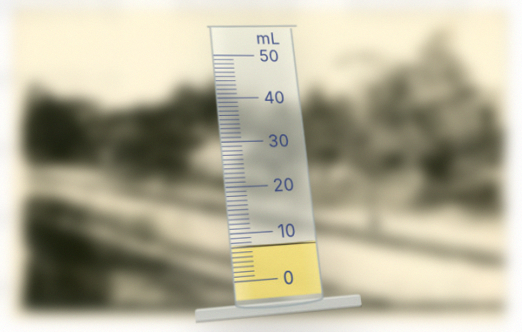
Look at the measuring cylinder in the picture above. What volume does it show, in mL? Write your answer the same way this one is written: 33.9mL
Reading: 7mL
